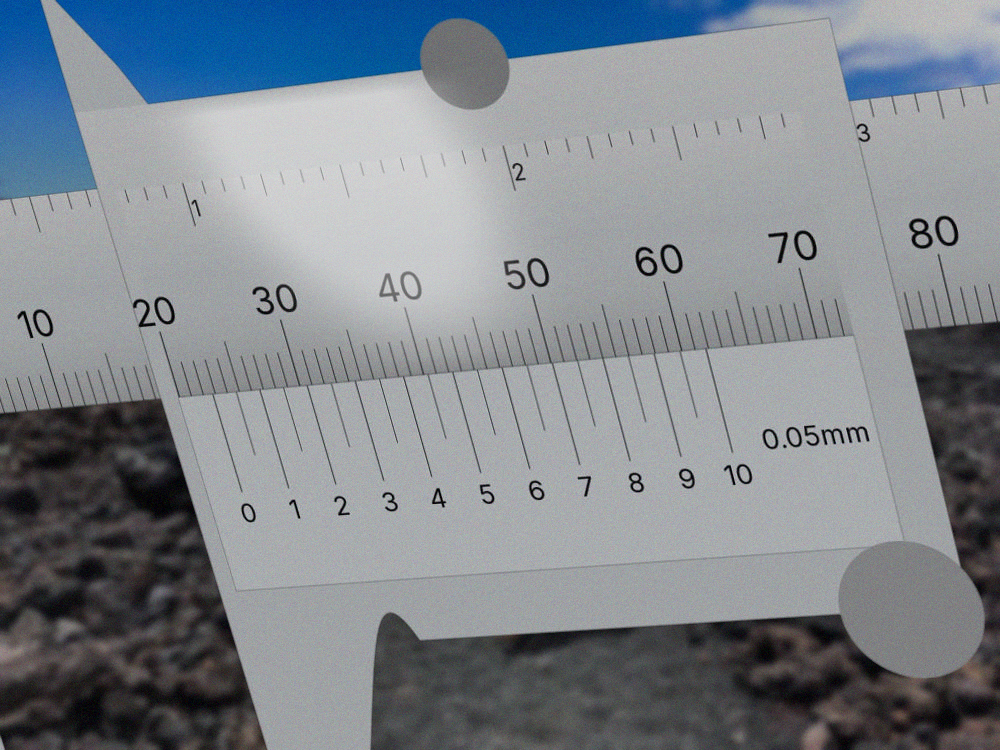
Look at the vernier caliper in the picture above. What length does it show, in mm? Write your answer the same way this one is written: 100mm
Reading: 22.8mm
